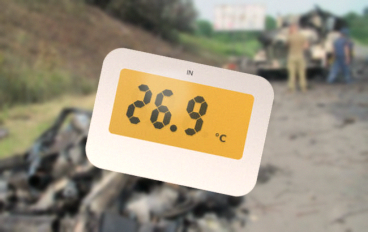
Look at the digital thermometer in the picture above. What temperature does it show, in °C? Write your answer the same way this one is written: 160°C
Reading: 26.9°C
